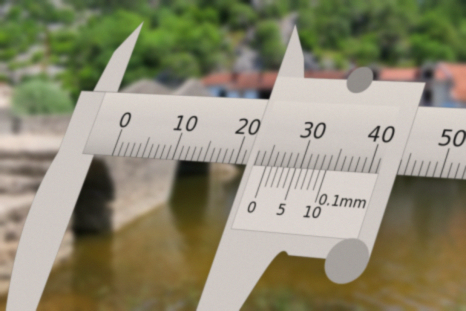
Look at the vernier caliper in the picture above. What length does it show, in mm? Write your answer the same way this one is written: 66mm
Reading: 24.8mm
